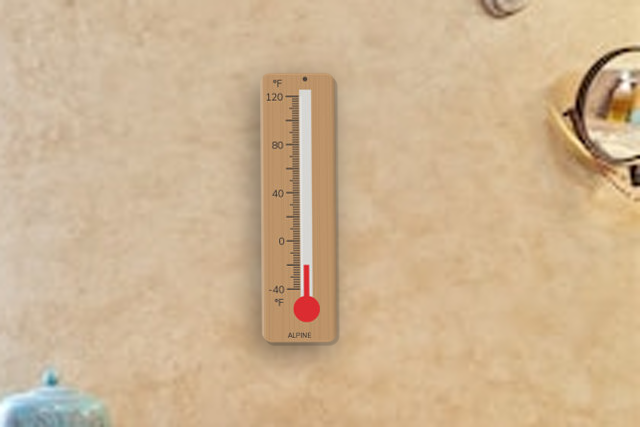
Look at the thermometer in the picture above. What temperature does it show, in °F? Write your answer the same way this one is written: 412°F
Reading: -20°F
